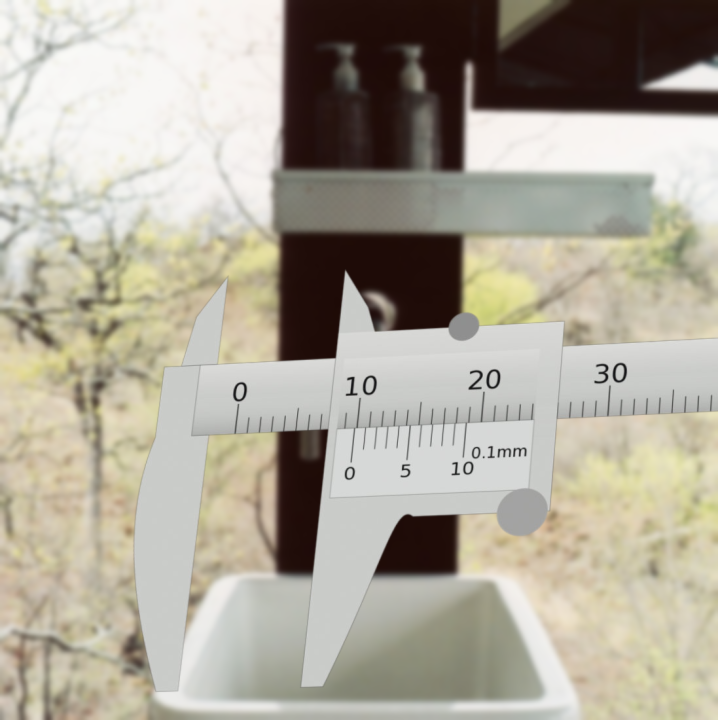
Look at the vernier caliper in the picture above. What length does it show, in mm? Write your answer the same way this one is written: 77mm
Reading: 9.8mm
